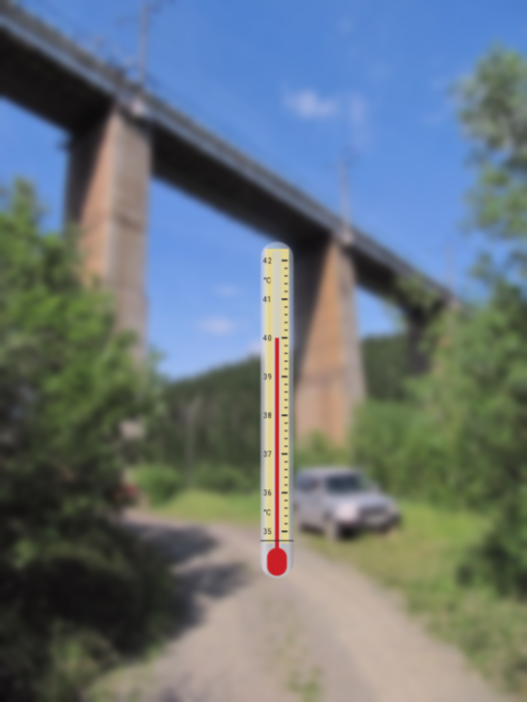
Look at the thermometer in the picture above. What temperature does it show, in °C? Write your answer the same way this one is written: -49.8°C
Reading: 40°C
